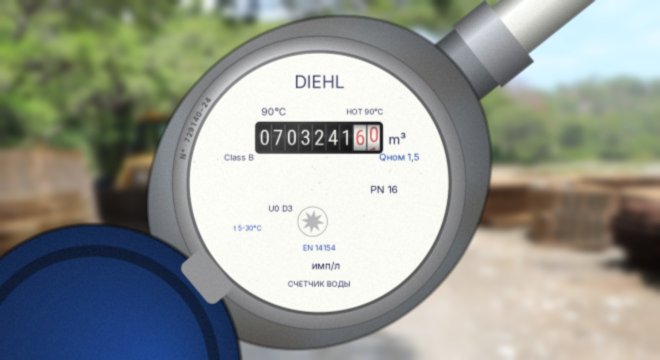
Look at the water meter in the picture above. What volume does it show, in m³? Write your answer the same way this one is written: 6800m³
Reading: 703241.60m³
